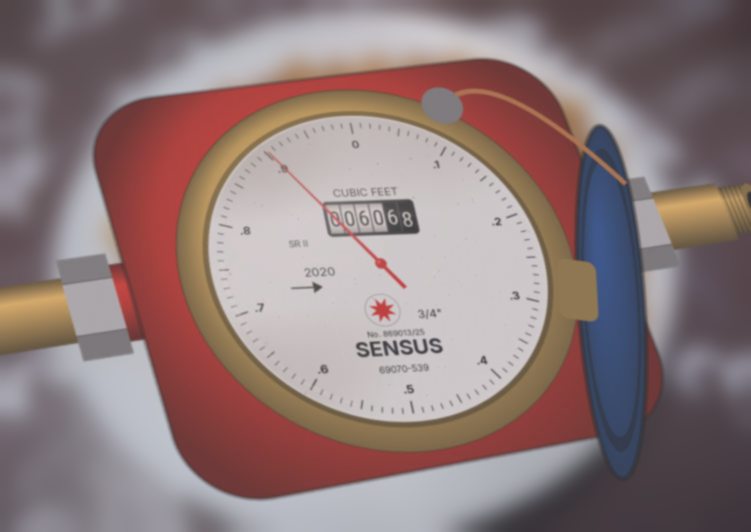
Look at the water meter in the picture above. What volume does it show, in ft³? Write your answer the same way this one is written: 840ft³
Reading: 6067.90ft³
